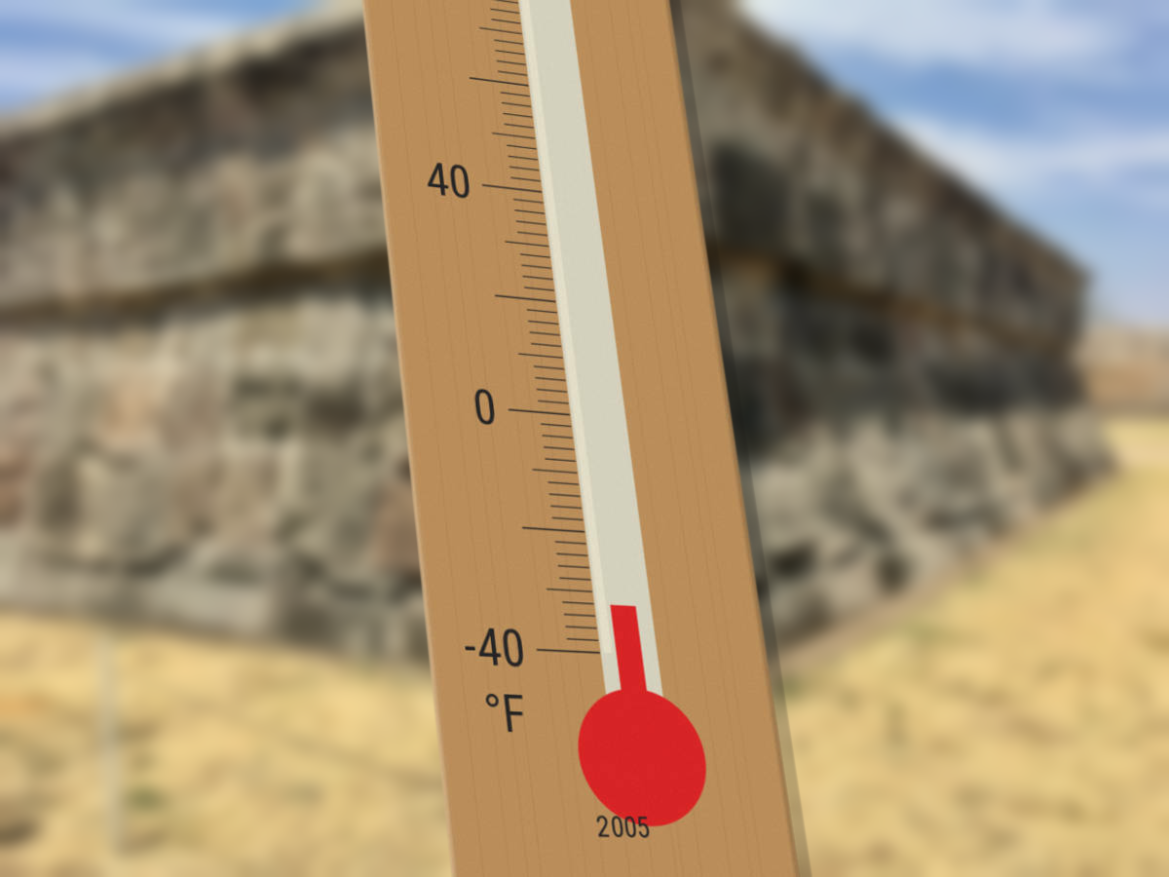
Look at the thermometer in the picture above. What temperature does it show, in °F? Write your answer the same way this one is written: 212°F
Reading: -32°F
